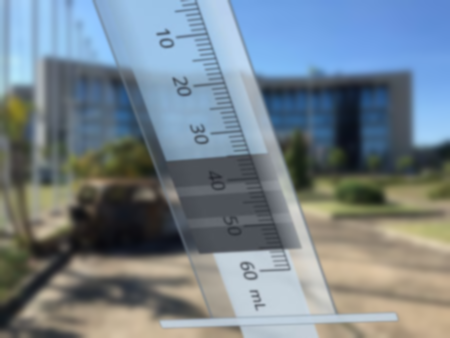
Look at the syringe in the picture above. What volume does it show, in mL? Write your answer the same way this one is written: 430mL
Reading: 35mL
